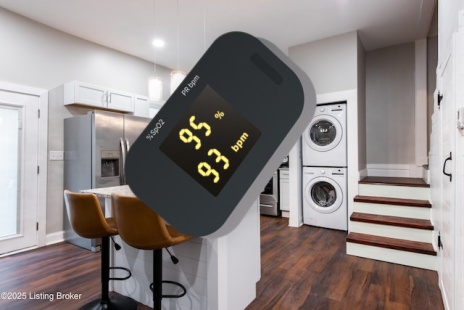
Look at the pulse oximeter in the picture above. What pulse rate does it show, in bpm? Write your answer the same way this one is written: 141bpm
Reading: 93bpm
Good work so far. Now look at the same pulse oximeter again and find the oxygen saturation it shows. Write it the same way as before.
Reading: 95%
